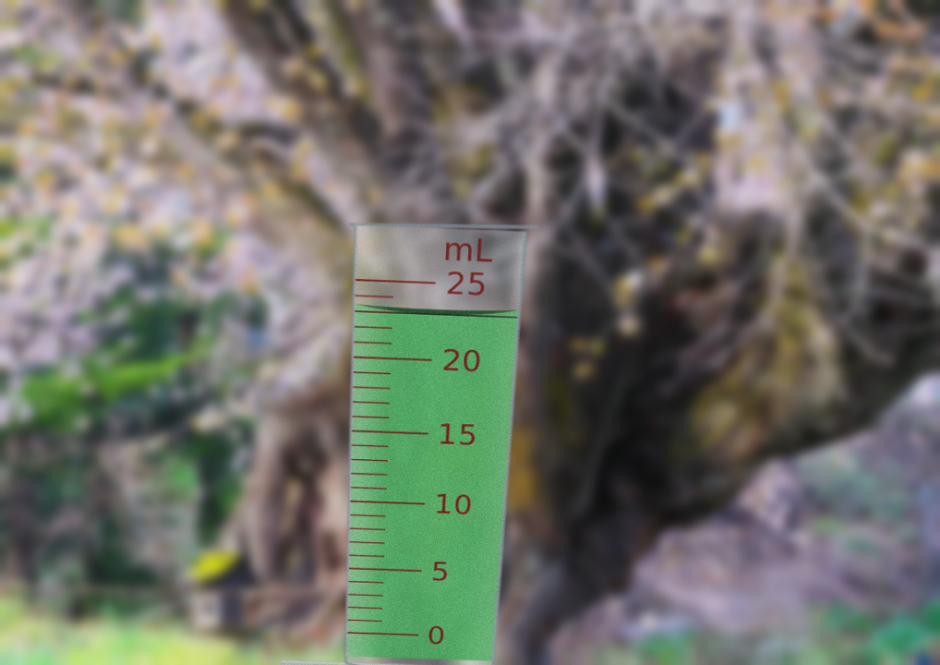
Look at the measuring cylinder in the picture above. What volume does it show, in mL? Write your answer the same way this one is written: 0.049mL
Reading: 23mL
